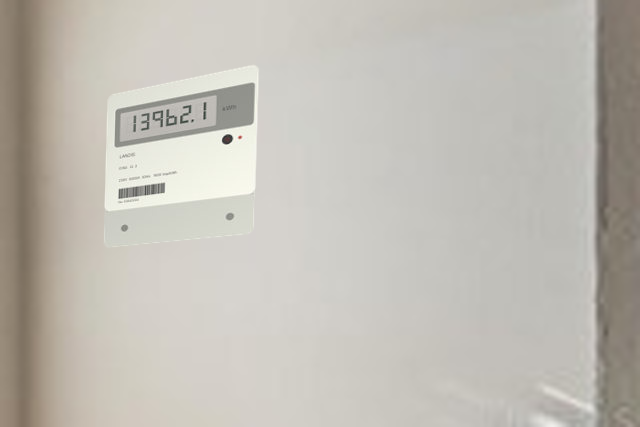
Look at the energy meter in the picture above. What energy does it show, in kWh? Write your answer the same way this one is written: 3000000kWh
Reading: 13962.1kWh
